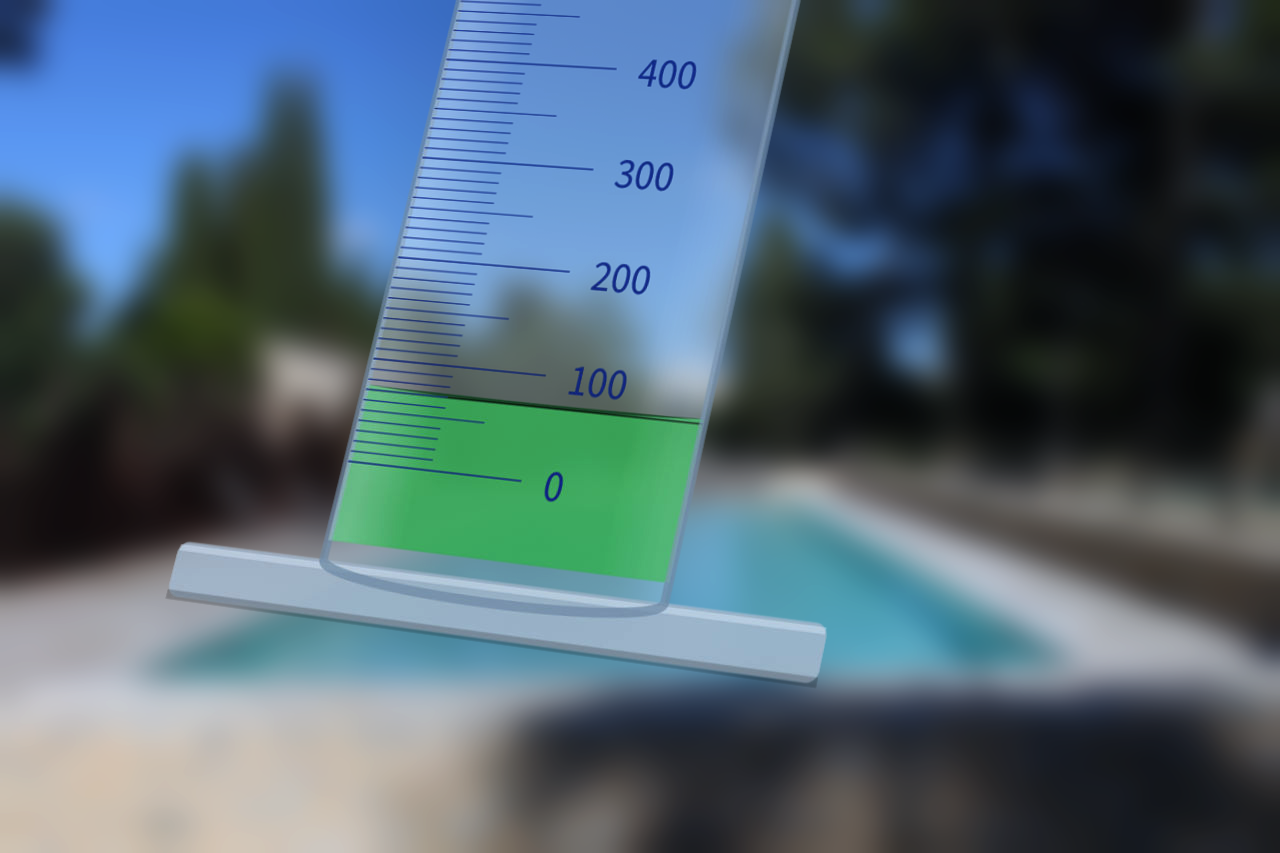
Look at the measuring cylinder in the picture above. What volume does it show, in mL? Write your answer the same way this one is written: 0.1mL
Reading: 70mL
